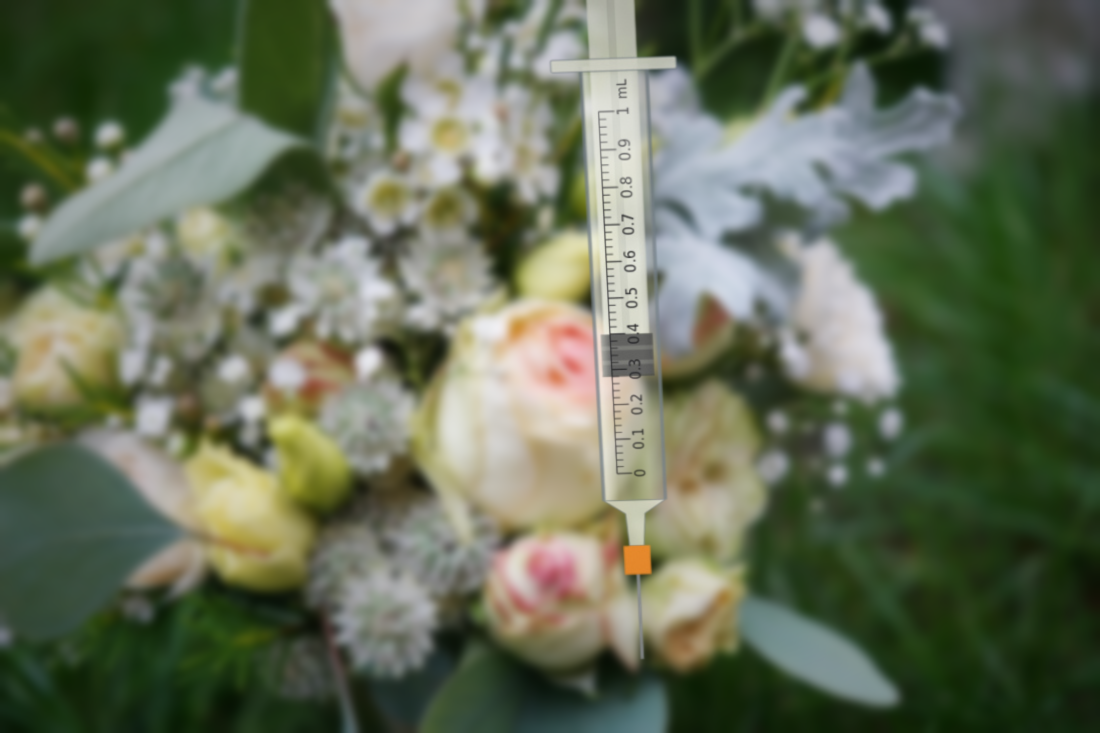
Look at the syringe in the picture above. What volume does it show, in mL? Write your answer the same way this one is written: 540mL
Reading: 0.28mL
